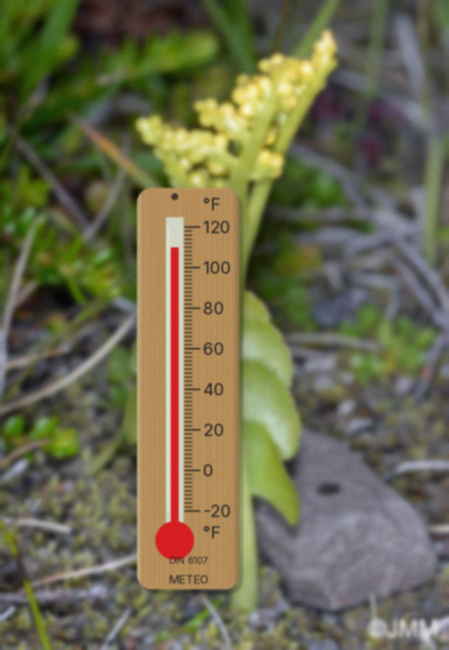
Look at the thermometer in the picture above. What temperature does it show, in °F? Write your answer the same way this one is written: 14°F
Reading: 110°F
